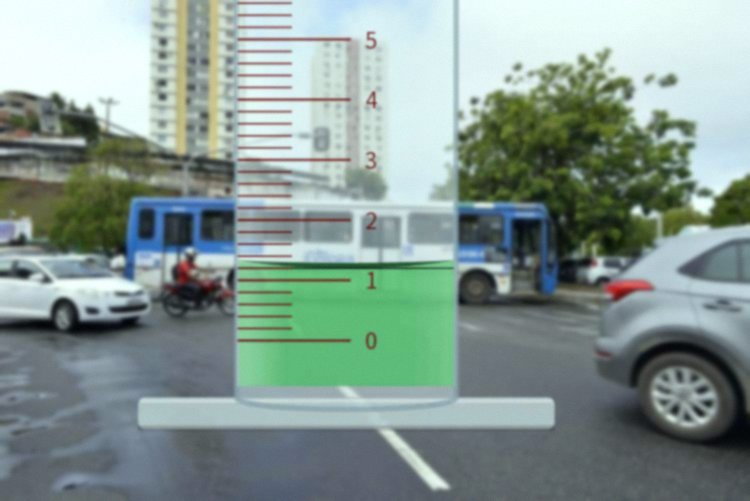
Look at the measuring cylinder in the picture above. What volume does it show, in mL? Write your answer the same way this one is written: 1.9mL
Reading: 1.2mL
